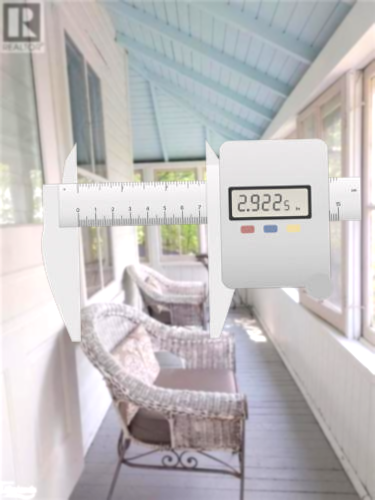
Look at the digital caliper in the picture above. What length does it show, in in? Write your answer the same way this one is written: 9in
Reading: 2.9225in
